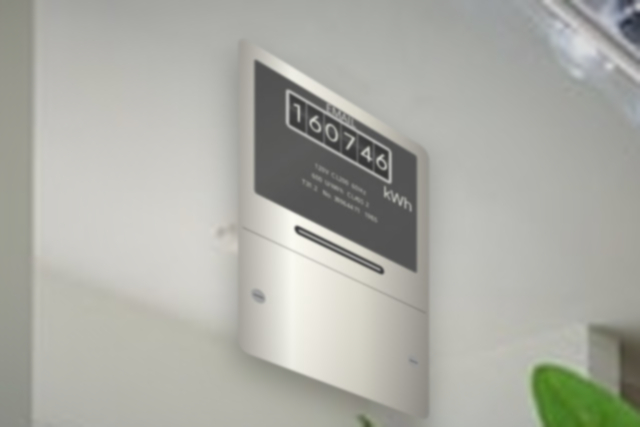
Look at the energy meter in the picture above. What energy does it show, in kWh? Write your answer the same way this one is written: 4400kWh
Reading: 160746kWh
